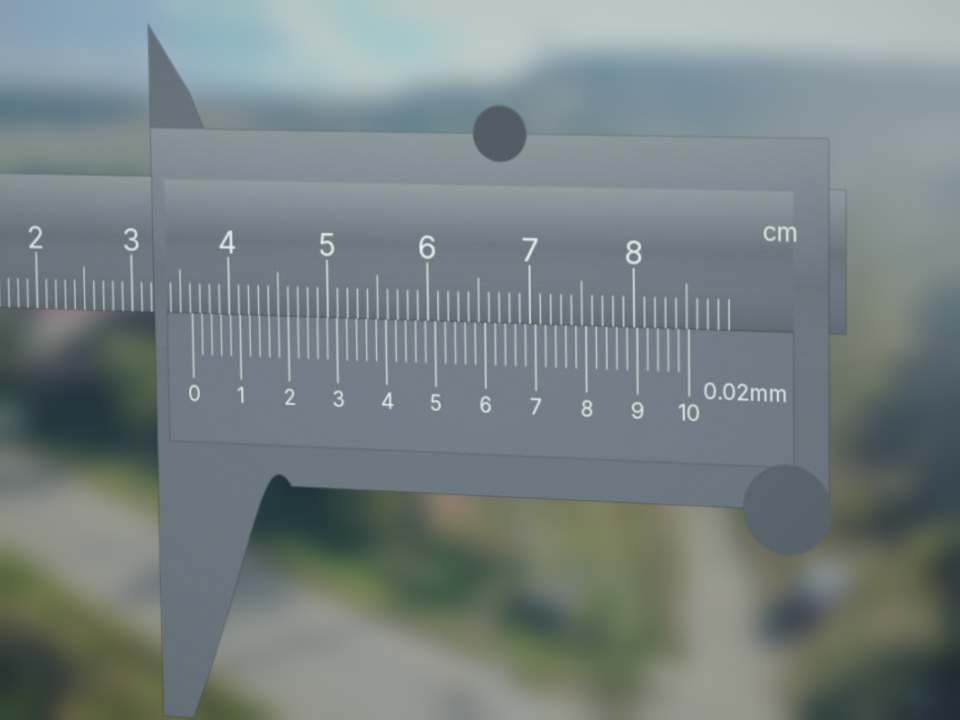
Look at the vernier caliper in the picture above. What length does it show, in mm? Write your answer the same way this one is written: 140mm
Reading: 36.2mm
